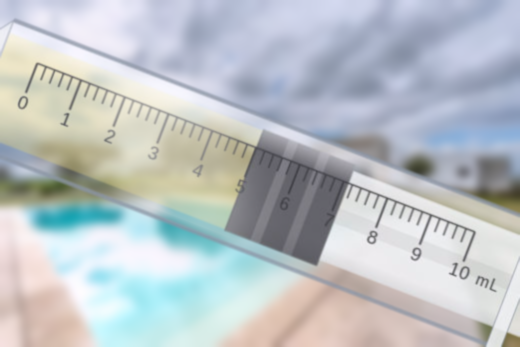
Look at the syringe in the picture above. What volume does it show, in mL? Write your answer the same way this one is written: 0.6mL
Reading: 5mL
